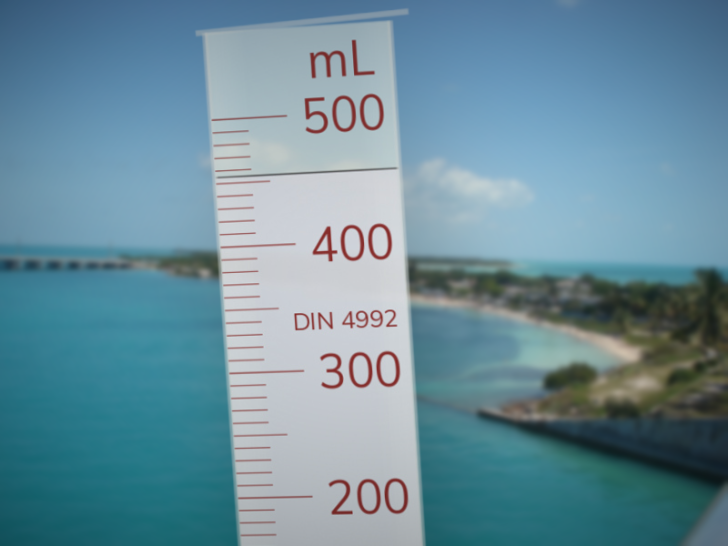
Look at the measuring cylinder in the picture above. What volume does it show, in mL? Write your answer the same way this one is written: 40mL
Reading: 455mL
